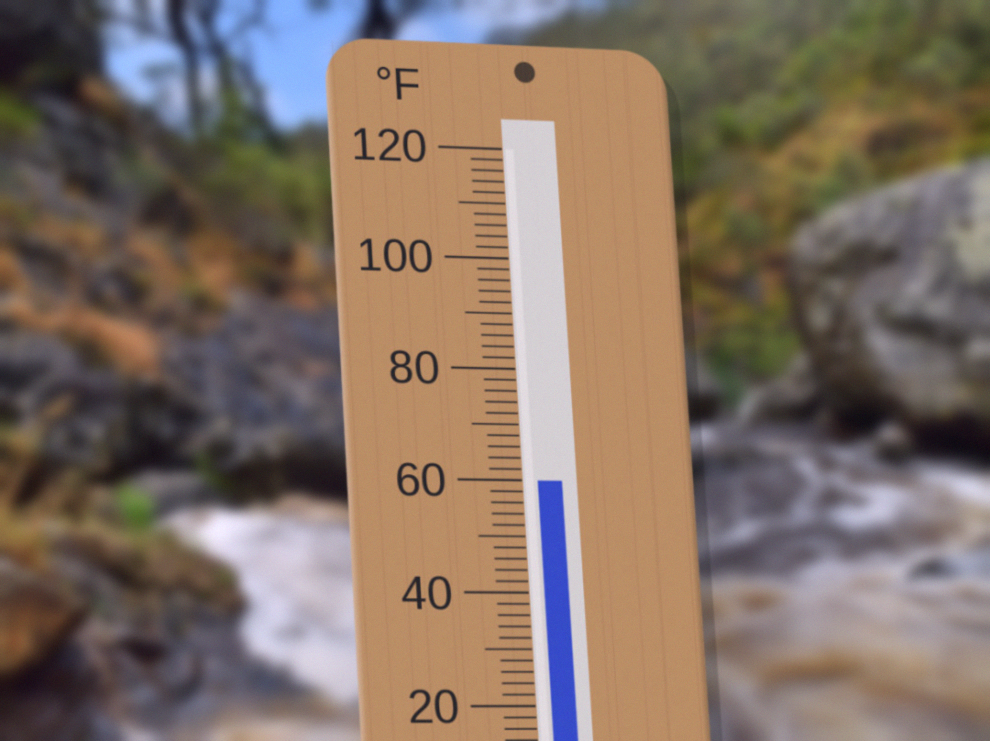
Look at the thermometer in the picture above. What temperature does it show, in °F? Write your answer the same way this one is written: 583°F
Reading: 60°F
